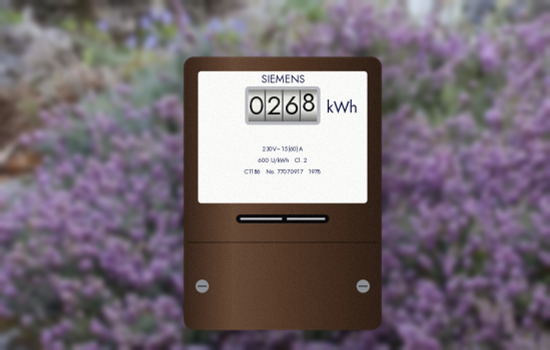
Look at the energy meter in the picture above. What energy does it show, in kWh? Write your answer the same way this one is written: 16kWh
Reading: 268kWh
